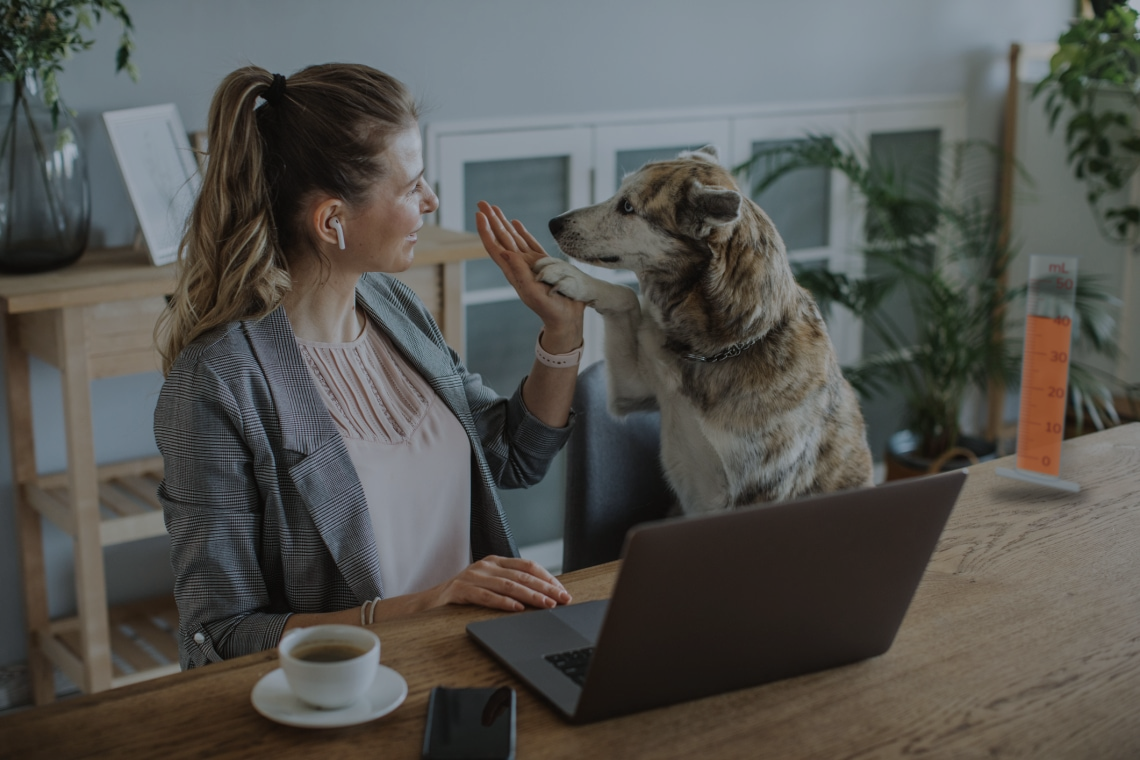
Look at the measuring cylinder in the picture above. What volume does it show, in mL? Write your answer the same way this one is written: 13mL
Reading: 40mL
